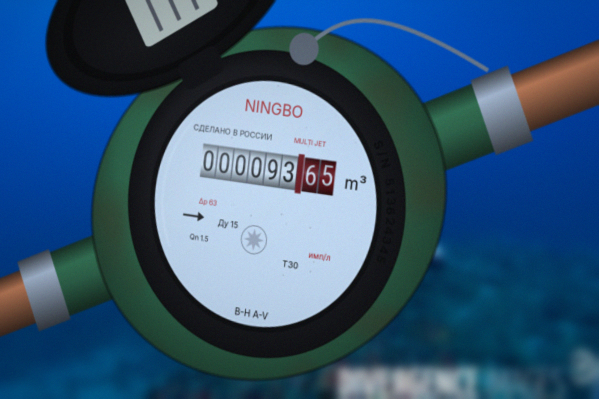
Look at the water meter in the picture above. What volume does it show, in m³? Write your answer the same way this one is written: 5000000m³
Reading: 93.65m³
